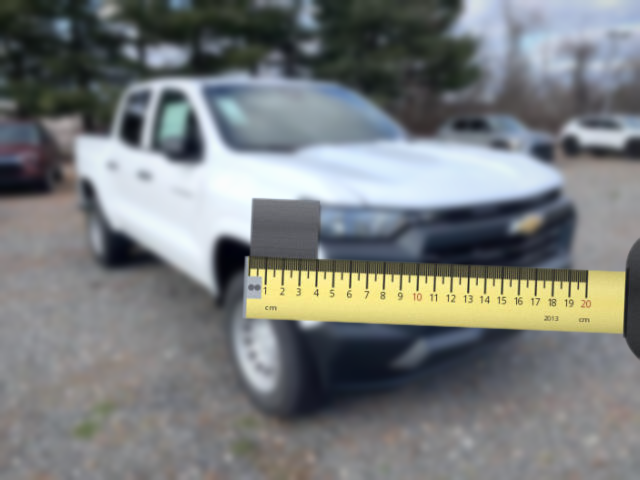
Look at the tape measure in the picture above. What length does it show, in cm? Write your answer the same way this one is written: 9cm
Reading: 4cm
